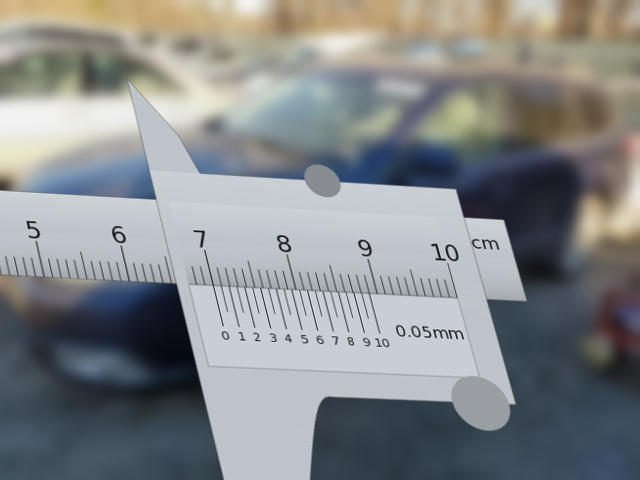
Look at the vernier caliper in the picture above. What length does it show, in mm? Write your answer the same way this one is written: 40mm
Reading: 70.0mm
